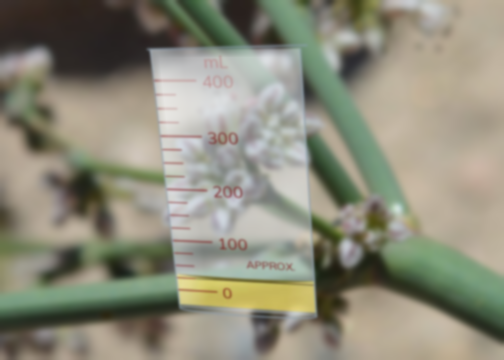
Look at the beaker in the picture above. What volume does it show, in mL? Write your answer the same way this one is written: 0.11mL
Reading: 25mL
